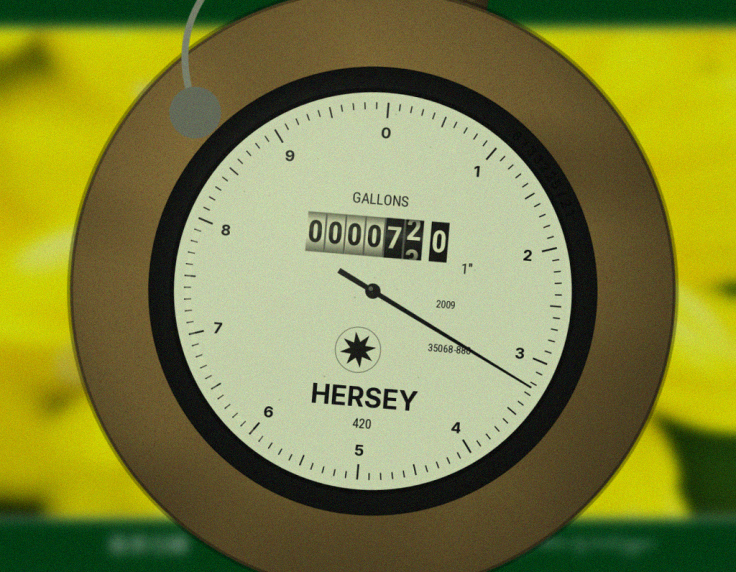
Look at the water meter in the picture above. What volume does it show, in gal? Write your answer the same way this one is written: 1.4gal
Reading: 723.2gal
